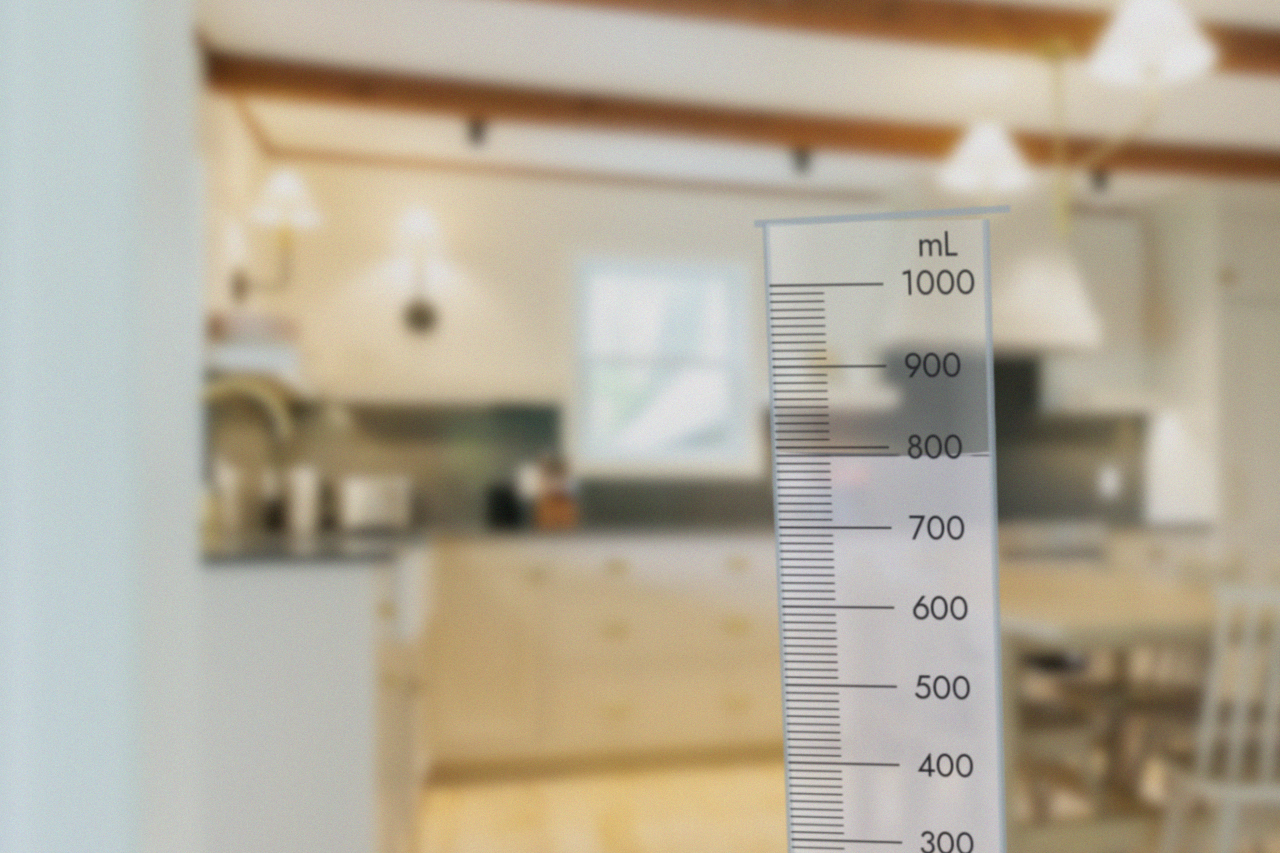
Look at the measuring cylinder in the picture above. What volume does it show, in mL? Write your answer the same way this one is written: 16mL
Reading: 790mL
